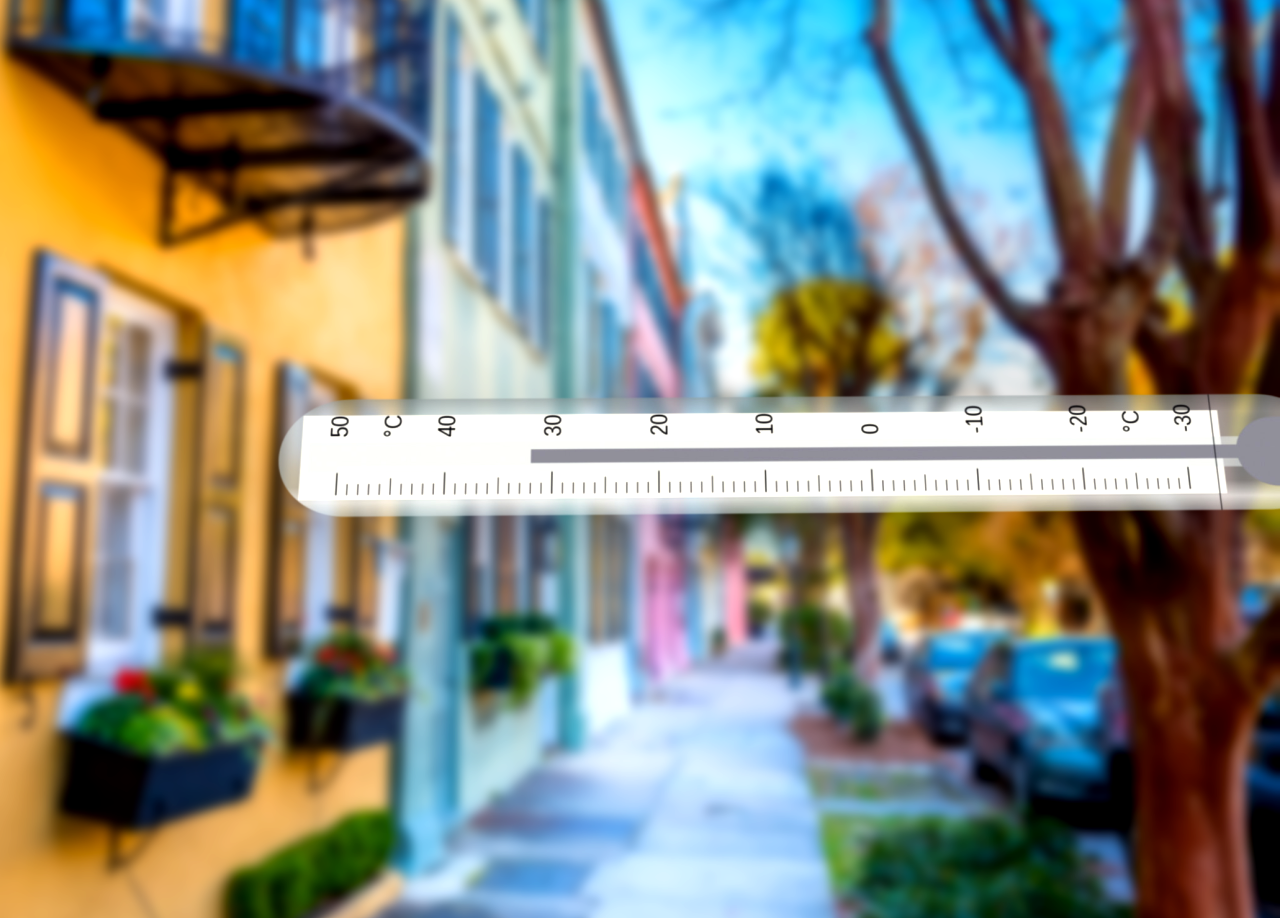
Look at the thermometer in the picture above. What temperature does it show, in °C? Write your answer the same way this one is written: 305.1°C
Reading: 32°C
